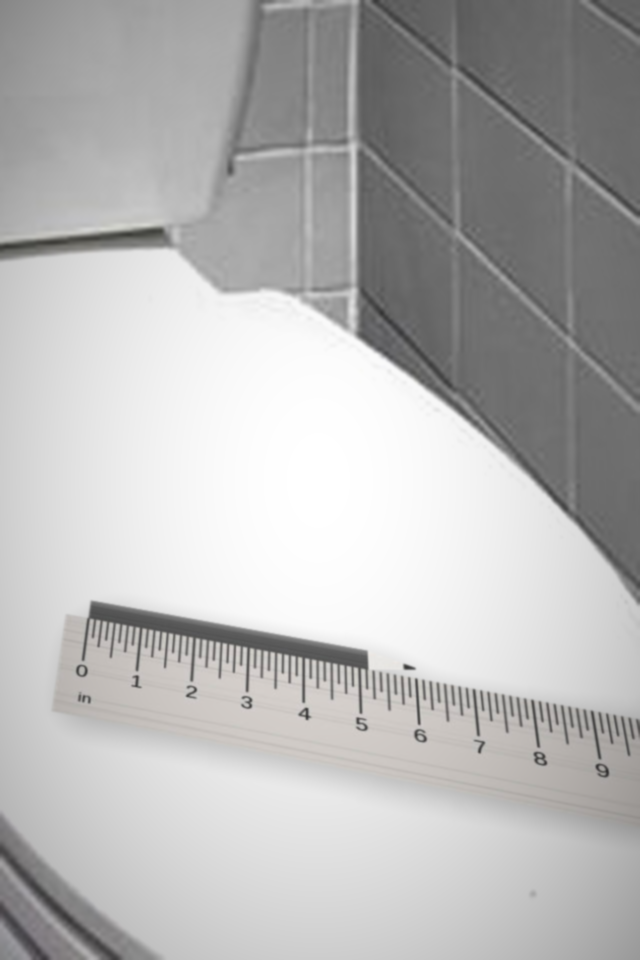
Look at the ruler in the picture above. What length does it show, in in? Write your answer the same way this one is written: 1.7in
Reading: 6in
